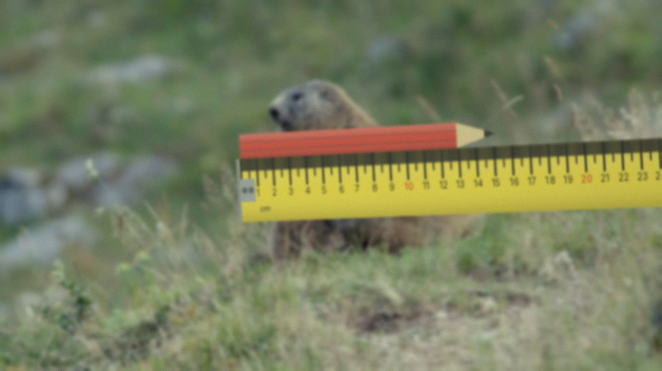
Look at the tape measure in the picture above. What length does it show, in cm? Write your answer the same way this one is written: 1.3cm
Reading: 15cm
